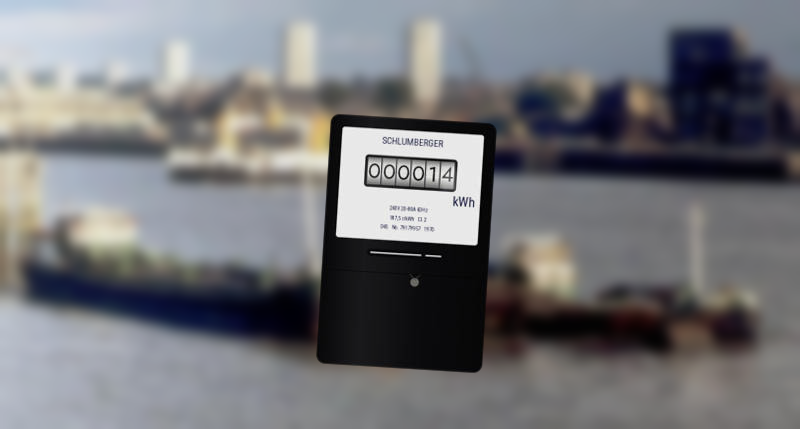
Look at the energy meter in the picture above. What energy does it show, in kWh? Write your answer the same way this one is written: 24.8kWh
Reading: 14kWh
